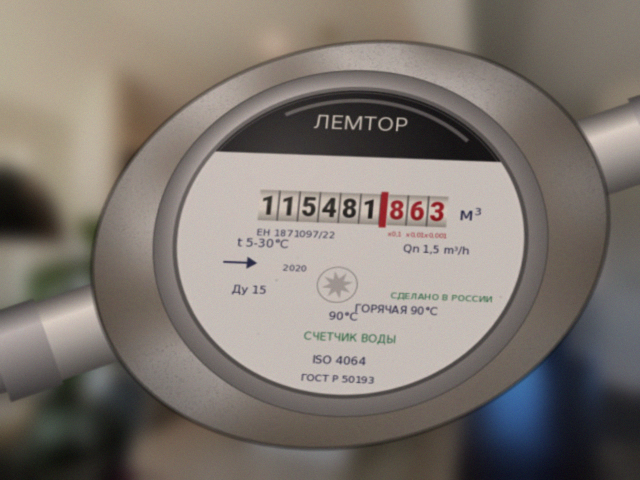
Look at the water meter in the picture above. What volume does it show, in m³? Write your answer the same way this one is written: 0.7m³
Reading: 115481.863m³
